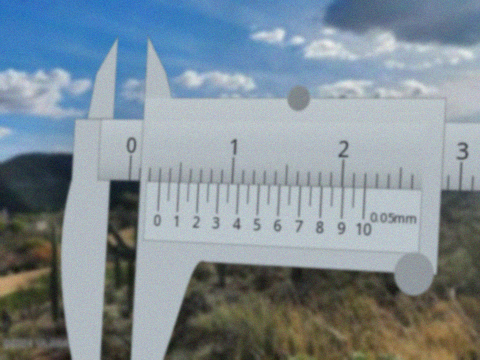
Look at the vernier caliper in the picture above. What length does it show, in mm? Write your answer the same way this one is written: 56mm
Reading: 3.0mm
